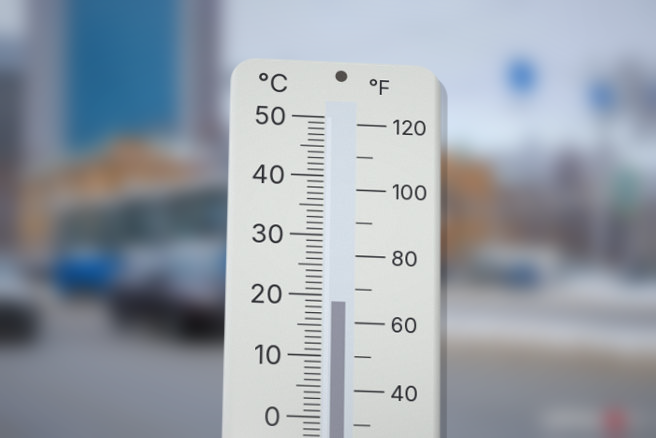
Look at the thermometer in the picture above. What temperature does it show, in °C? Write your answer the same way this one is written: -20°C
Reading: 19°C
